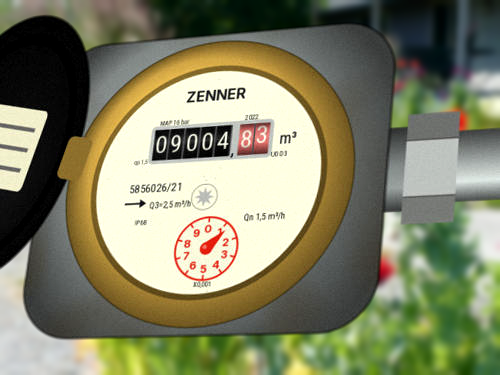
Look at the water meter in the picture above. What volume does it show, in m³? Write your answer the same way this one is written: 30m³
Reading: 9004.831m³
